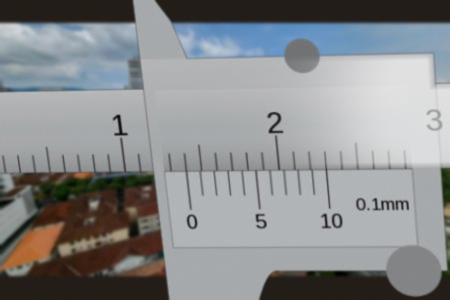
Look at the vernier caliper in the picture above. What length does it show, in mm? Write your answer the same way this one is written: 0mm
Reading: 14.0mm
